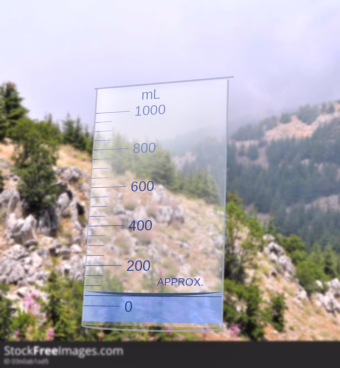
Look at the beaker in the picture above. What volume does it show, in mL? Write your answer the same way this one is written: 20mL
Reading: 50mL
